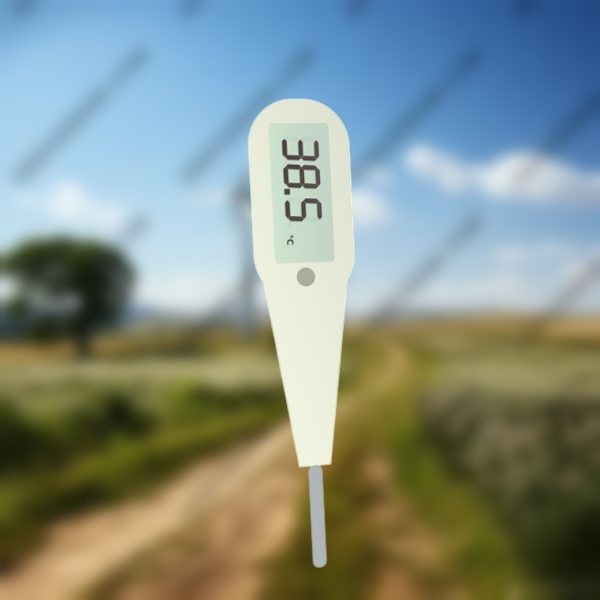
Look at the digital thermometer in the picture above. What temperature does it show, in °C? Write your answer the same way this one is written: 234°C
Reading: 38.5°C
